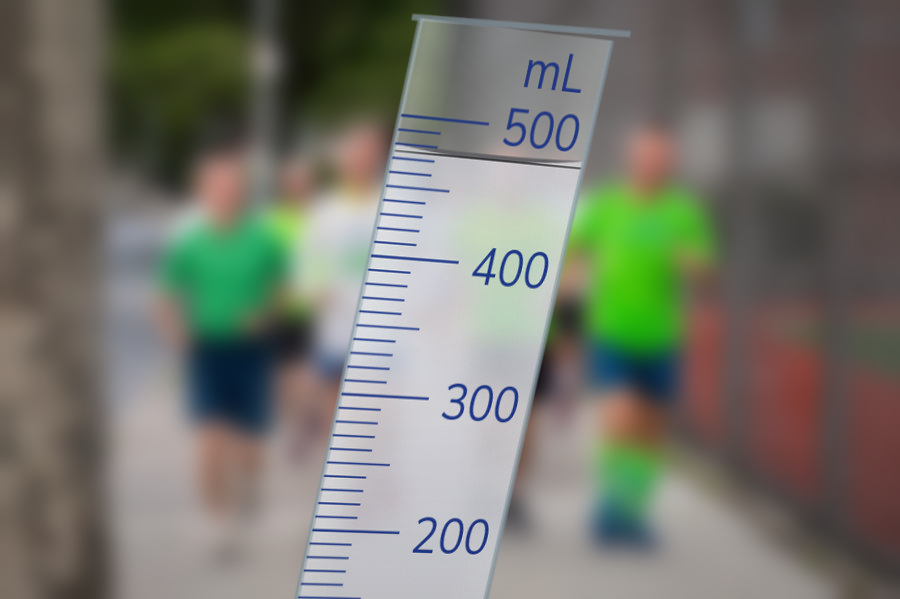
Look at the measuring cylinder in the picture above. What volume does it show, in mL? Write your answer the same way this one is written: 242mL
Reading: 475mL
